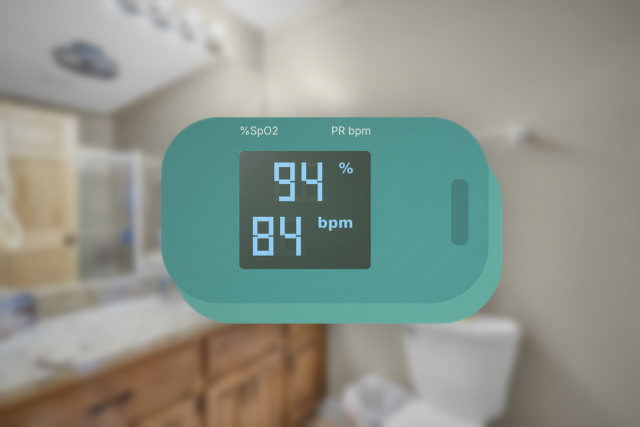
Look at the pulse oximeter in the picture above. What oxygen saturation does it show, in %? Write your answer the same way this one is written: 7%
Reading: 94%
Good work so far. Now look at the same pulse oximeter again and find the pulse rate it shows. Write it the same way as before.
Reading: 84bpm
